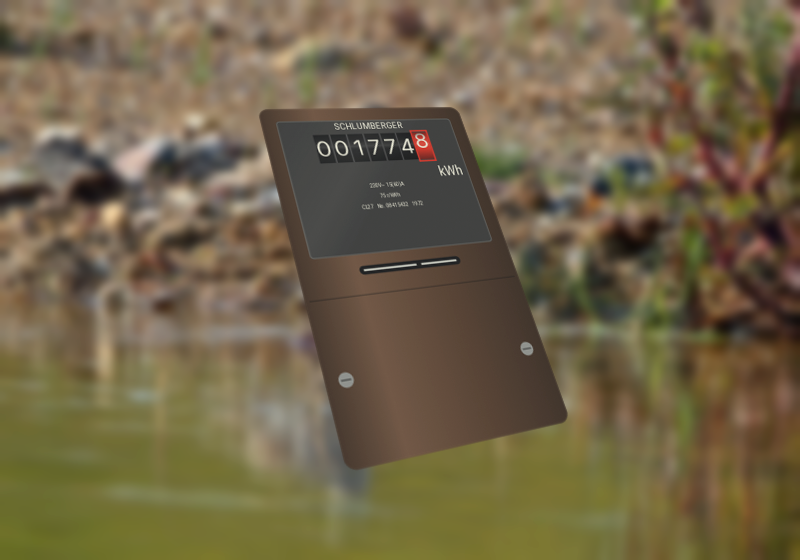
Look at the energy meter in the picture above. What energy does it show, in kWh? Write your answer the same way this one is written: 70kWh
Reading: 1774.8kWh
